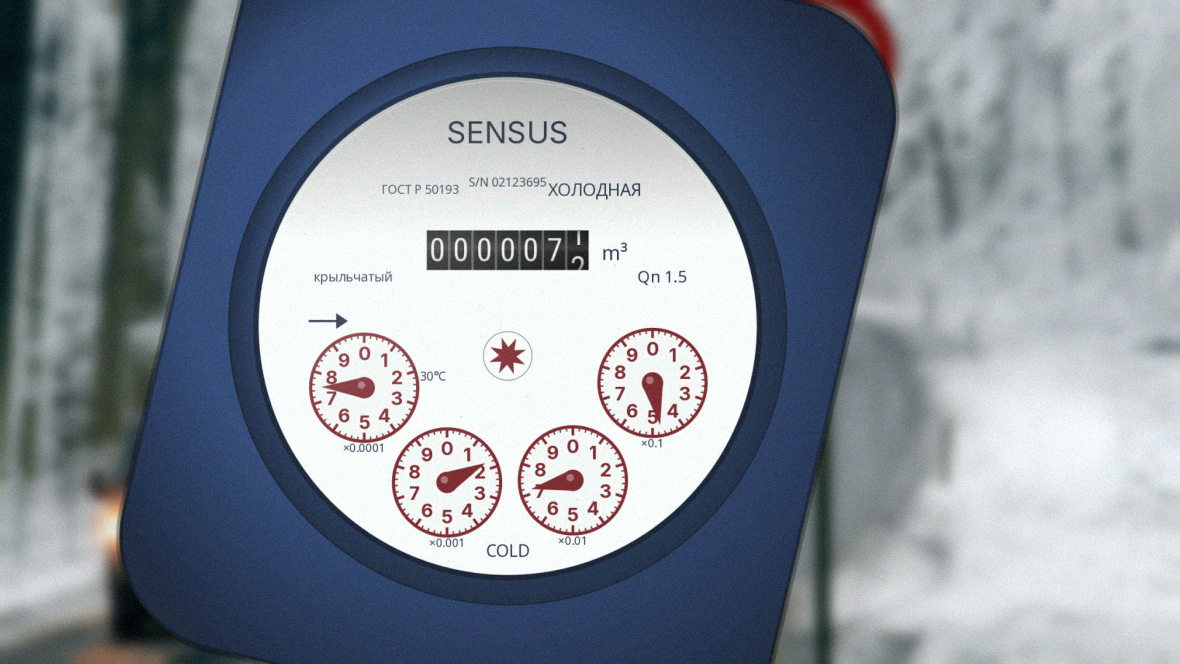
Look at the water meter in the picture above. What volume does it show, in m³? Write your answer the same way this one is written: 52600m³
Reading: 71.4717m³
